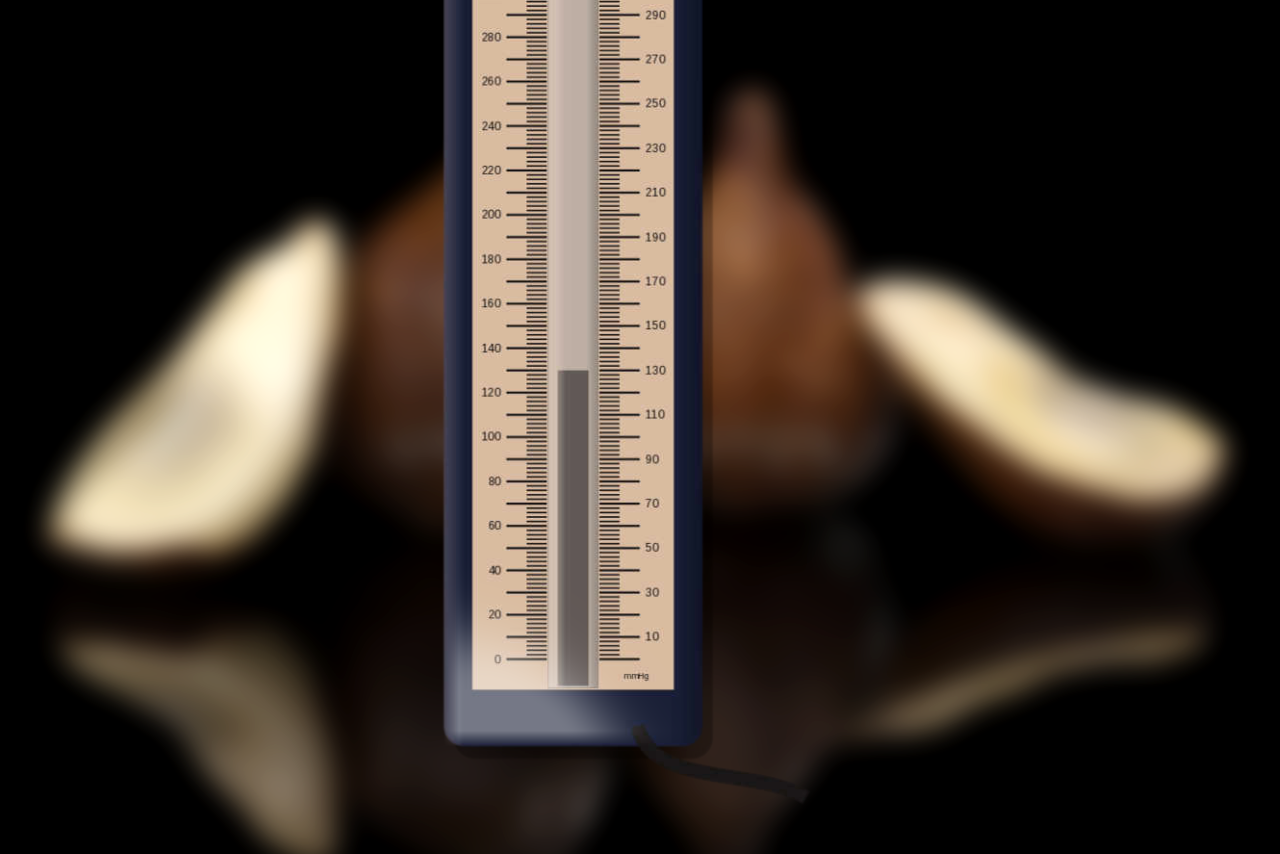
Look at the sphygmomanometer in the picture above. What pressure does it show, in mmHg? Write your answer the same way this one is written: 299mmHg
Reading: 130mmHg
